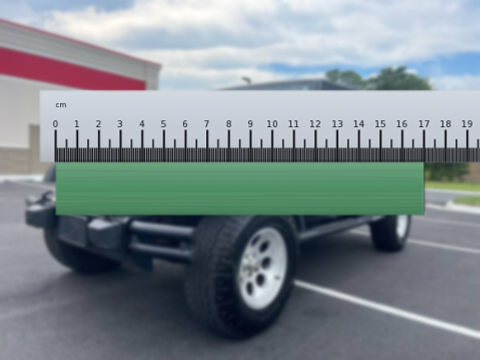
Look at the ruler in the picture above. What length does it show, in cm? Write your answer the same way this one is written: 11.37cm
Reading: 17cm
